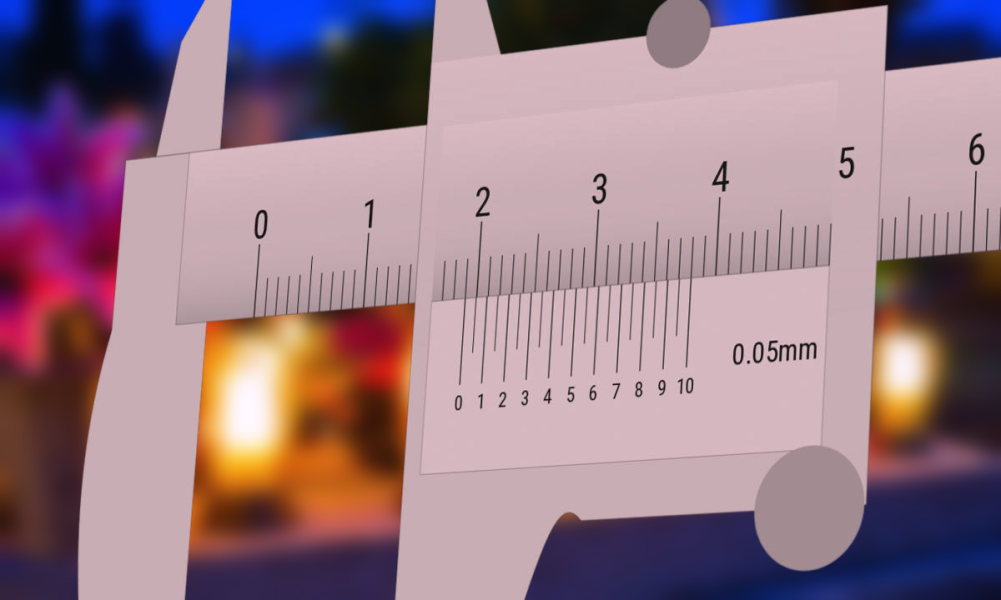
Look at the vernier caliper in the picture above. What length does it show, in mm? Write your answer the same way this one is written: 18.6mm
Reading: 19.0mm
